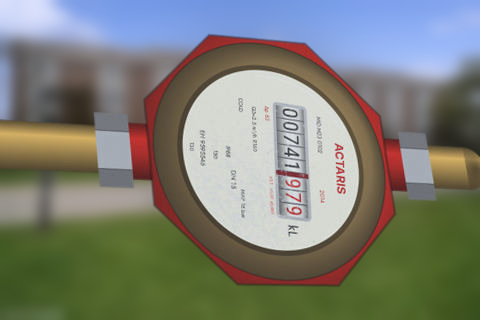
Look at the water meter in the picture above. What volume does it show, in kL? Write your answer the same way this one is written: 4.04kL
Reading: 741.979kL
